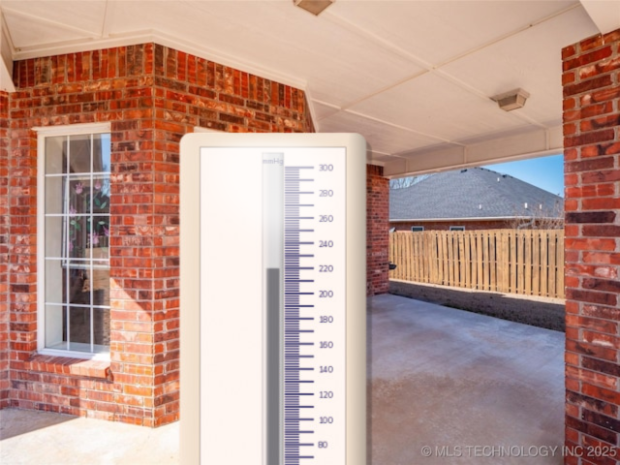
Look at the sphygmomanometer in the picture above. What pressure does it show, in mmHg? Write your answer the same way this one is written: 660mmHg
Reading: 220mmHg
